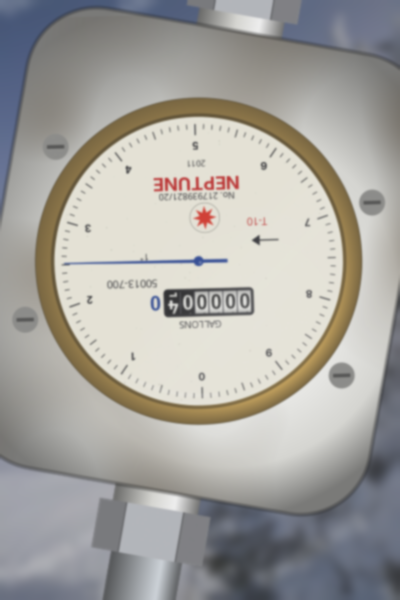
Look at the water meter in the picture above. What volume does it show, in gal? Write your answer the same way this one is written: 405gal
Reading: 42.5gal
